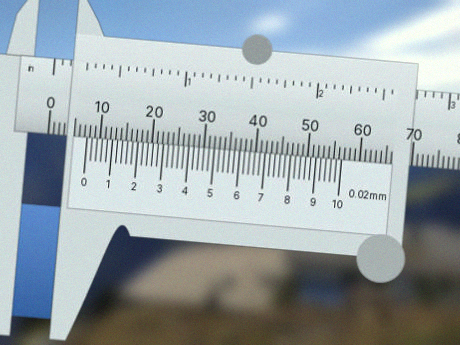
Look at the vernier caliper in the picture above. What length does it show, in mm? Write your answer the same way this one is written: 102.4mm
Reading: 7.5mm
